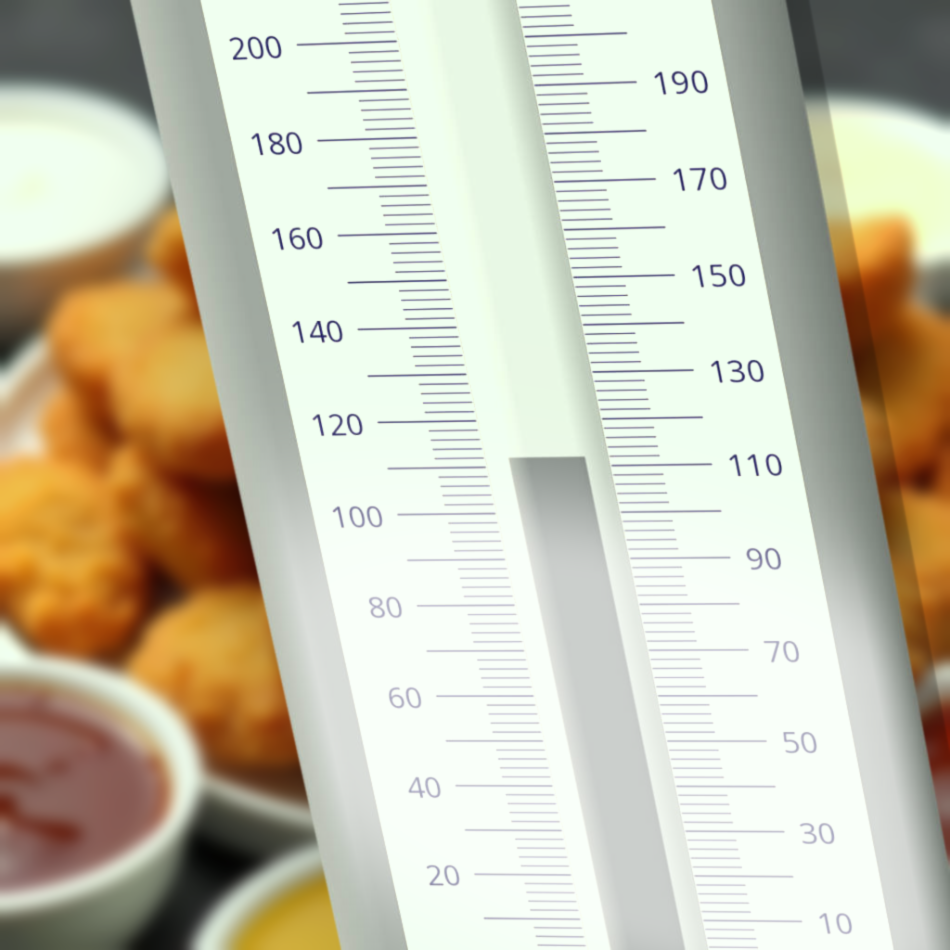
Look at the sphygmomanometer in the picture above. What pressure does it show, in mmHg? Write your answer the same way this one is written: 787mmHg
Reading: 112mmHg
